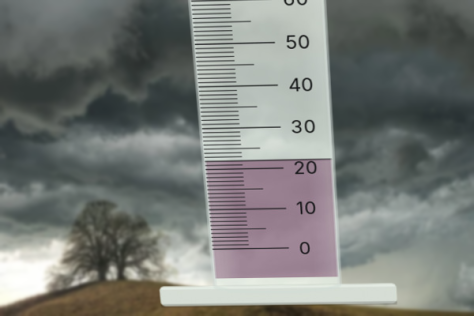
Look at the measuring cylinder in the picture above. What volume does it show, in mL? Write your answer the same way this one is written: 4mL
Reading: 22mL
